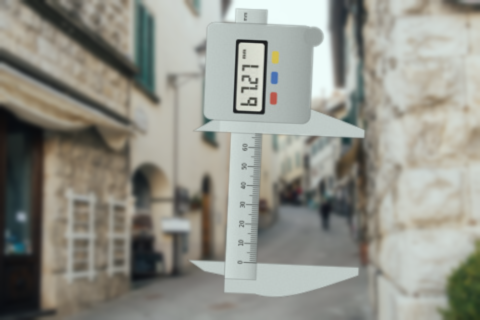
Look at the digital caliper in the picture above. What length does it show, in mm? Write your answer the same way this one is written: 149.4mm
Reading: 67.27mm
